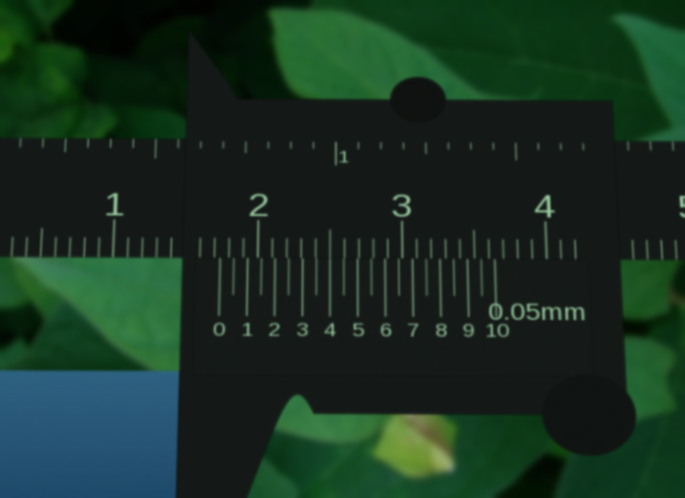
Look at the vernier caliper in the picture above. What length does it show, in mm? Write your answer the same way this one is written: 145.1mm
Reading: 17.4mm
